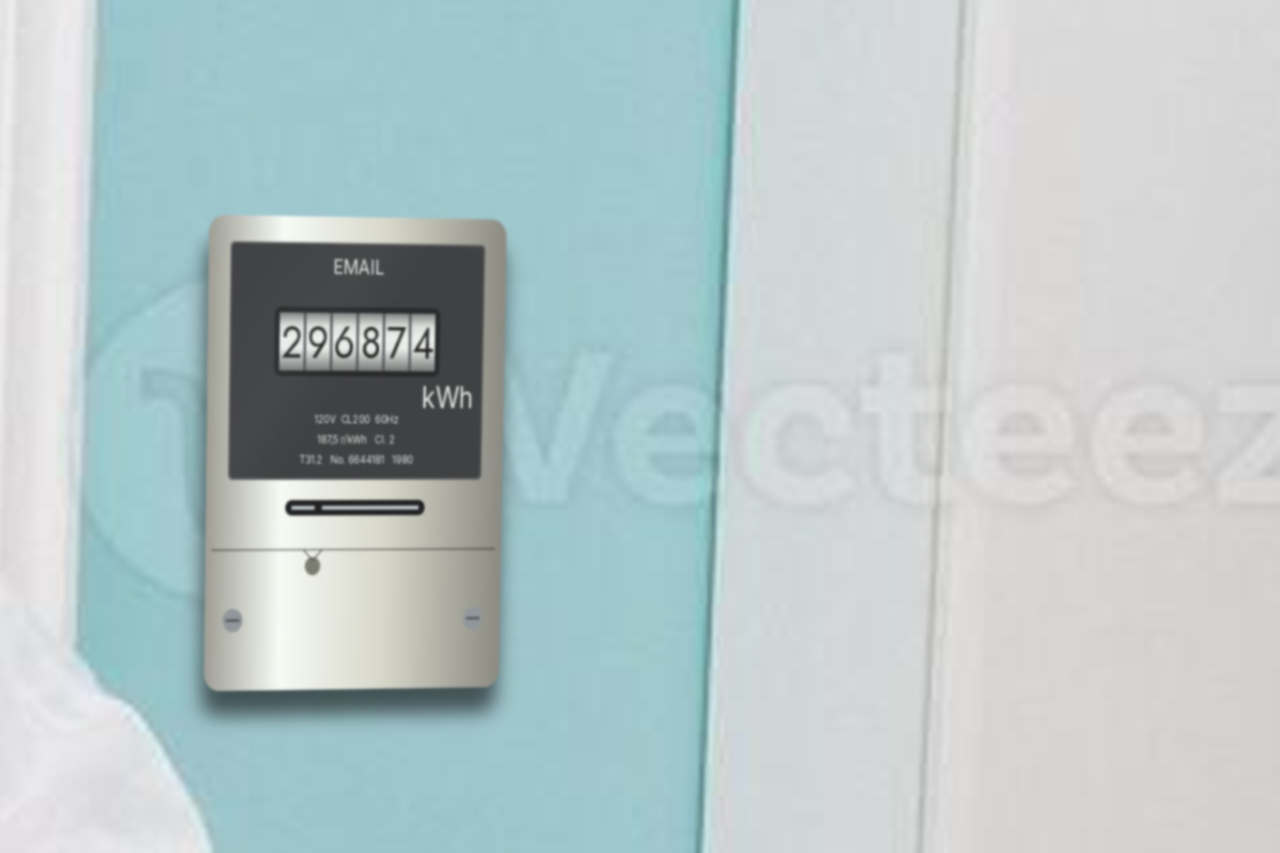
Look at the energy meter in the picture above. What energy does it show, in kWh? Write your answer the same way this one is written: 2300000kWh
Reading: 296874kWh
